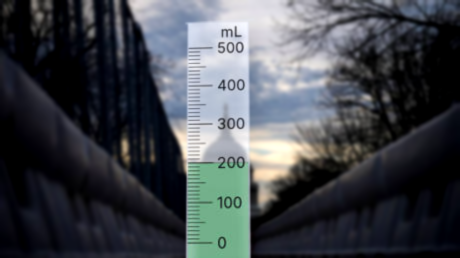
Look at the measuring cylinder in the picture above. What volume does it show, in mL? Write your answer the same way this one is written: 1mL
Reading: 200mL
